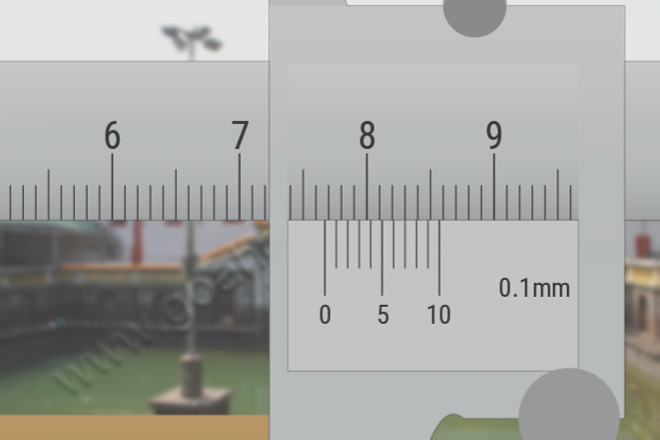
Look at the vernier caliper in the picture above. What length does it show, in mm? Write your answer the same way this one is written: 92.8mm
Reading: 76.7mm
